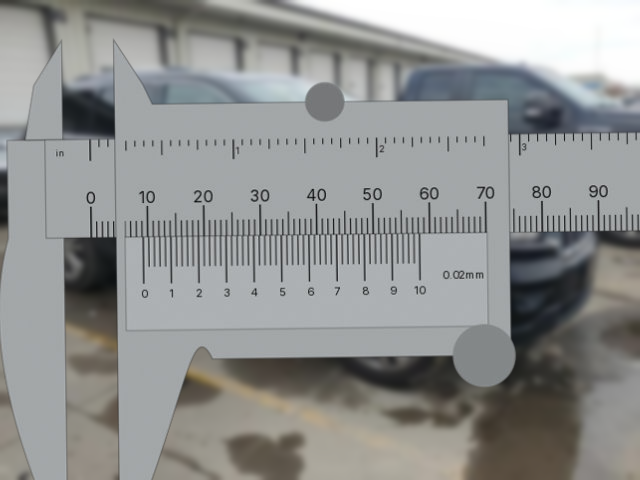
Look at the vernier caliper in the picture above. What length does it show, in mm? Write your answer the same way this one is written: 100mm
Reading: 9.2mm
